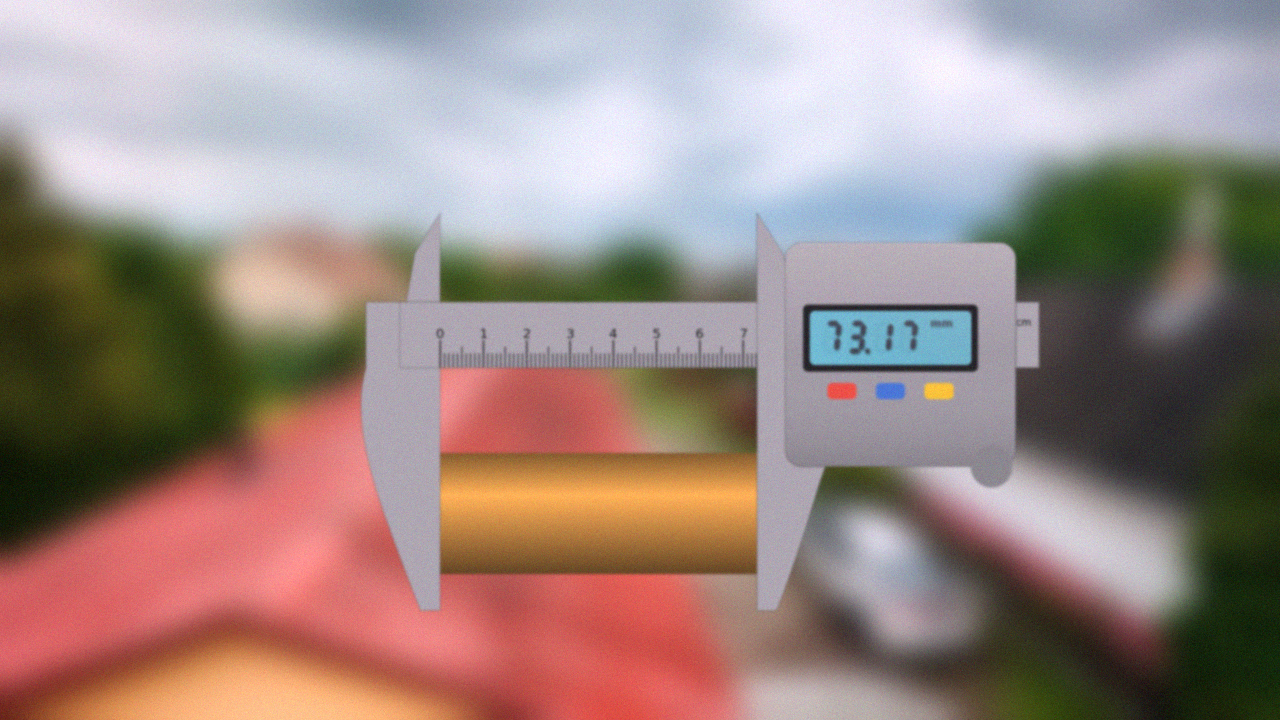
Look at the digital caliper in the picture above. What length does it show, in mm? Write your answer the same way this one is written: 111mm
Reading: 73.17mm
